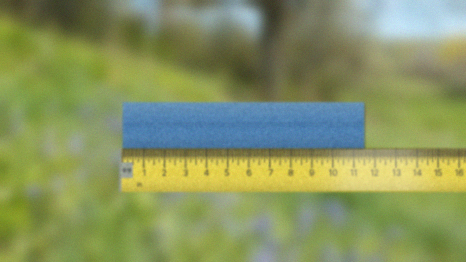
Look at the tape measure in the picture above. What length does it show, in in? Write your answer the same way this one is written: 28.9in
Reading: 11.5in
